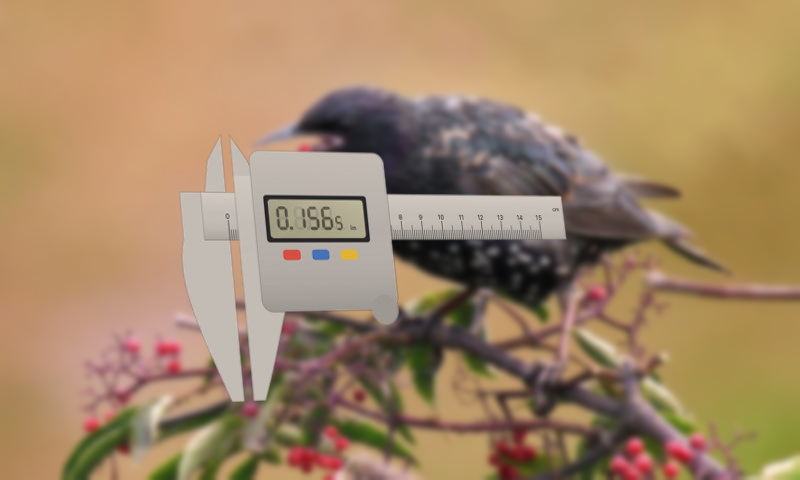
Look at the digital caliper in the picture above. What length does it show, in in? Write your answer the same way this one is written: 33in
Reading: 0.1565in
